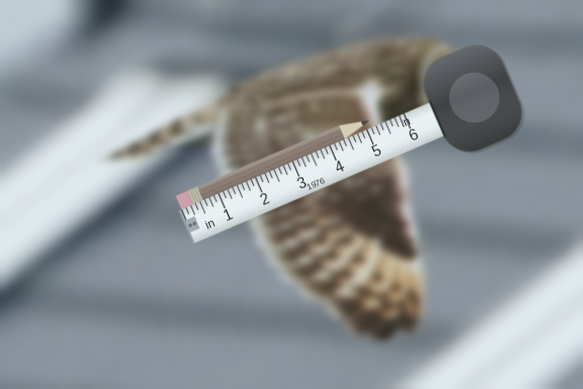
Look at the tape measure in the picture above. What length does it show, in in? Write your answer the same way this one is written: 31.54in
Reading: 5.125in
